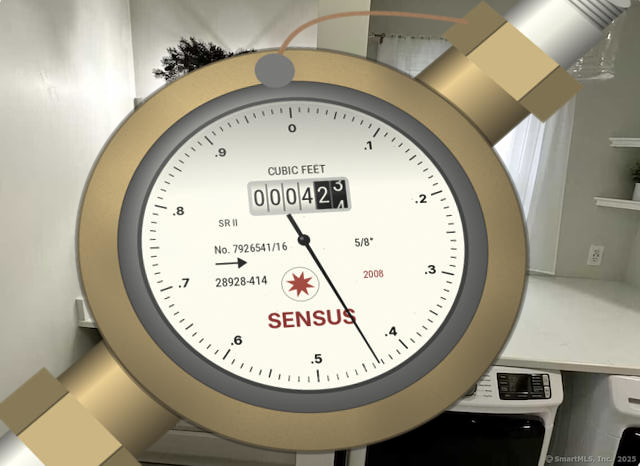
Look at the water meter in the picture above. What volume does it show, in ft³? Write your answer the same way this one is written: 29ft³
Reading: 423.43ft³
